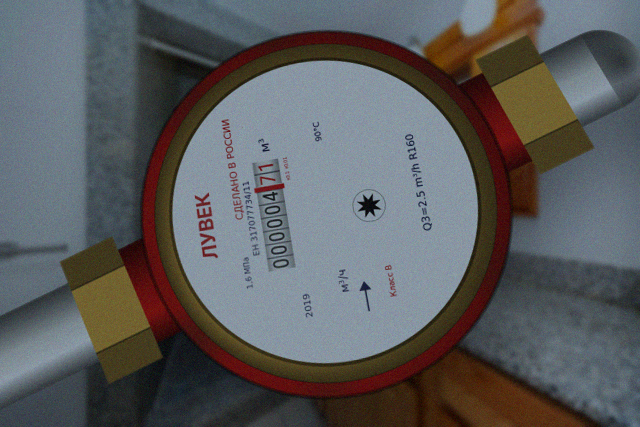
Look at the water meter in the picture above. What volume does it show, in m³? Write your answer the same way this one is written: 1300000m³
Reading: 4.71m³
